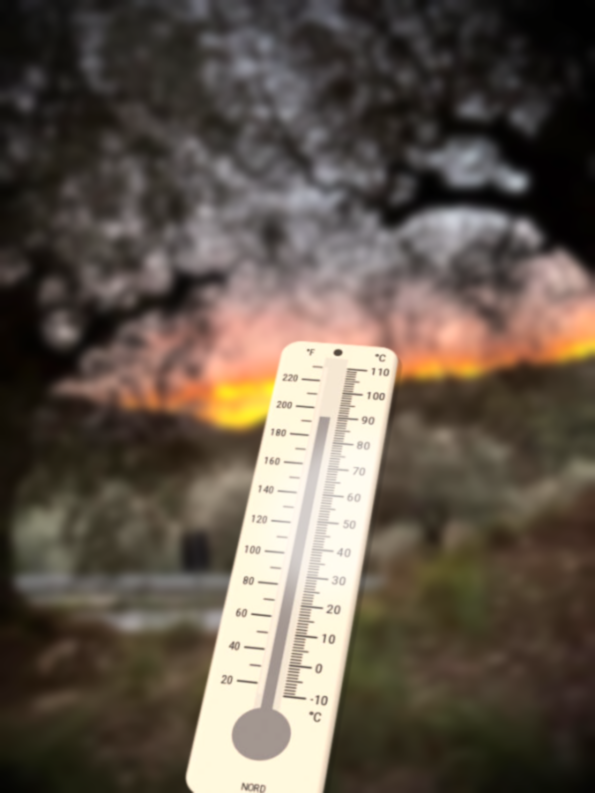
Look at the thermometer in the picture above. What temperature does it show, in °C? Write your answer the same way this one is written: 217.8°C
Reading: 90°C
